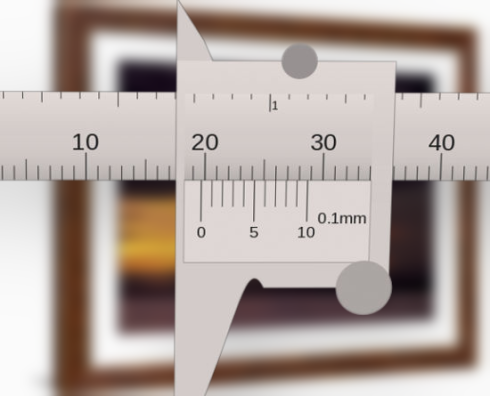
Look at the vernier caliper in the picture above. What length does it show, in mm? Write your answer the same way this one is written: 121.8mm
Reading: 19.7mm
